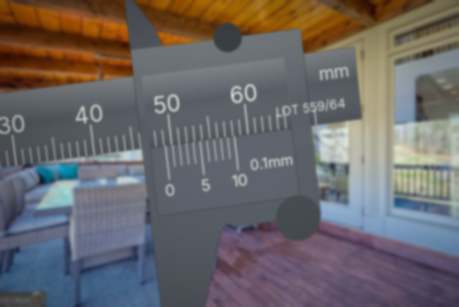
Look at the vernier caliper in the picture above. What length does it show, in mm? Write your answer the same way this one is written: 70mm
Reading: 49.2mm
